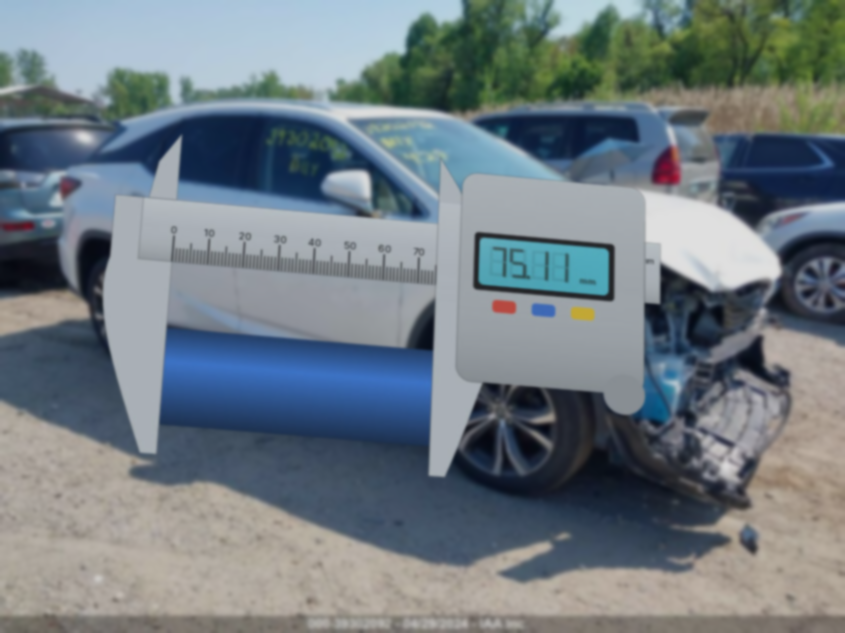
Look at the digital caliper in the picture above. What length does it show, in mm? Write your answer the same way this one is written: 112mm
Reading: 75.11mm
